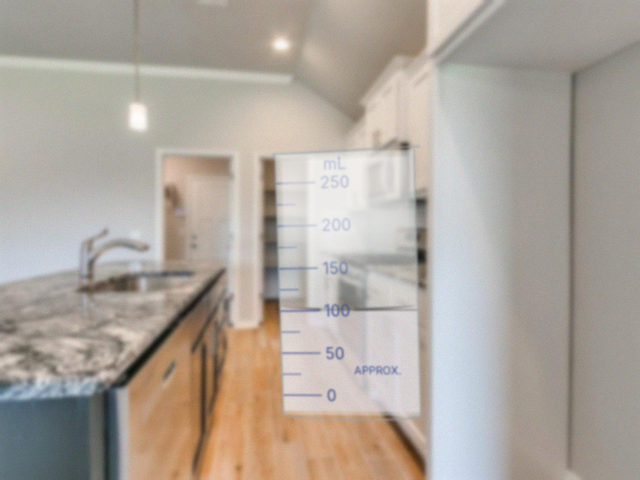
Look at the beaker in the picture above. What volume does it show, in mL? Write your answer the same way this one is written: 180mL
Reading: 100mL
